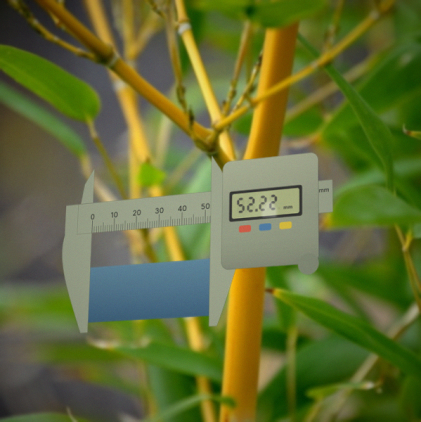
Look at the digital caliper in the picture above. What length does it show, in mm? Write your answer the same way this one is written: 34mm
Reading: 52.22mm
